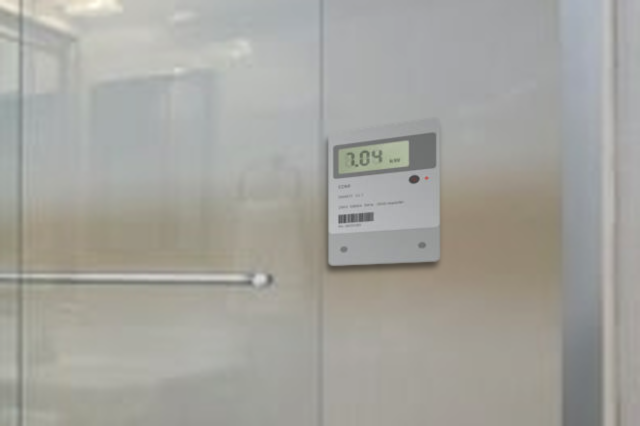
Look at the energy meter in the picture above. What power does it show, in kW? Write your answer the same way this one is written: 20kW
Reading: 7.04kW
